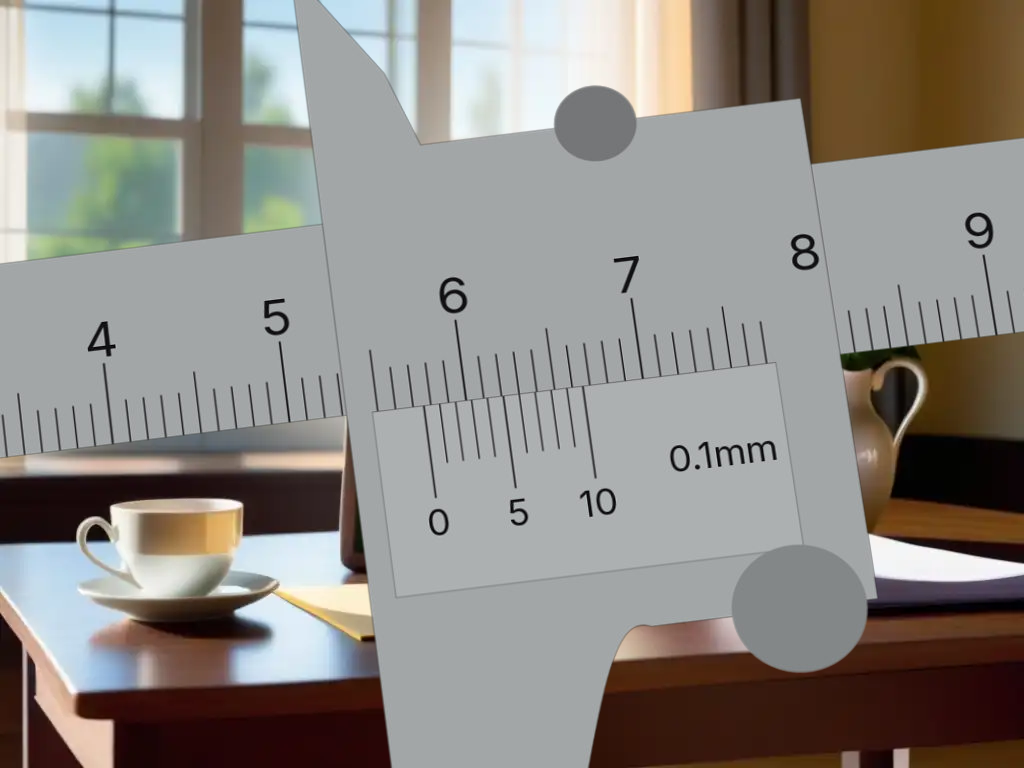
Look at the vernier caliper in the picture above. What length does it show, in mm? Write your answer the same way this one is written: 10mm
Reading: 57.6mm
